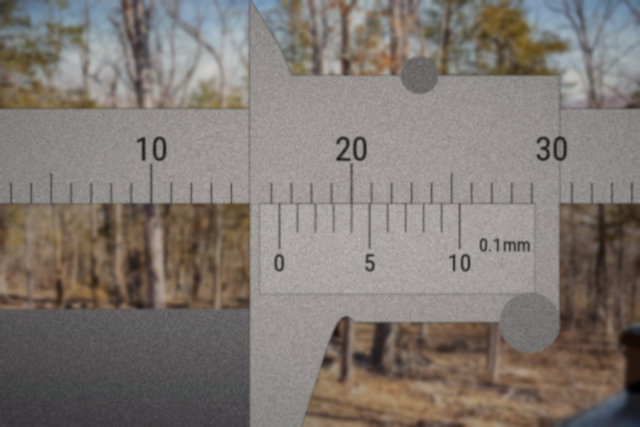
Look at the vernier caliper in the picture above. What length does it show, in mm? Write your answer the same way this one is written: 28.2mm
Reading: 16.4mm
